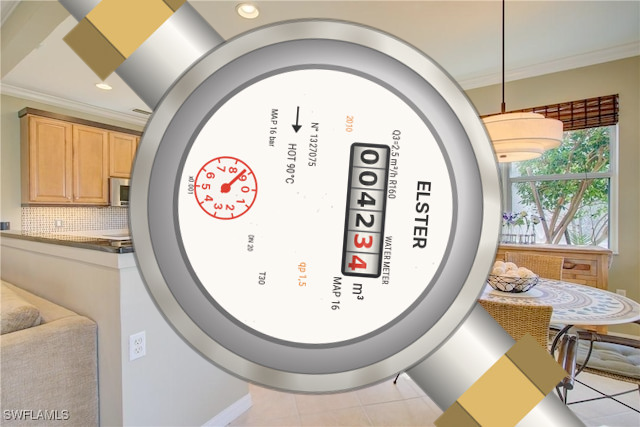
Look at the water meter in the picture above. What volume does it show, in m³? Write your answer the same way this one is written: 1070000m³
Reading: 42.338m³
